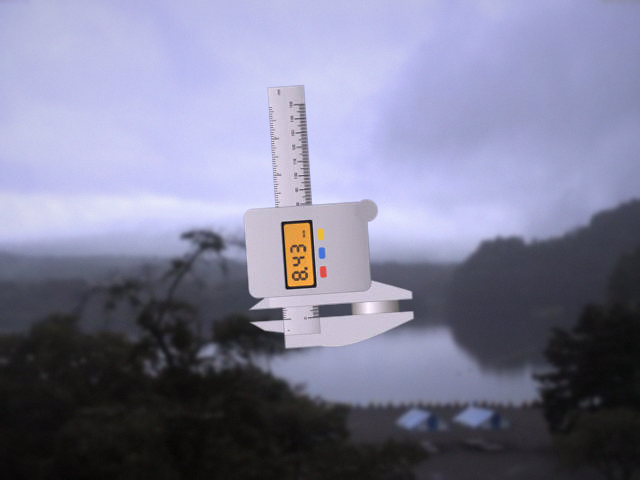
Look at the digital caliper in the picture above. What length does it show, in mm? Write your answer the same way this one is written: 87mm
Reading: 8.43mm
